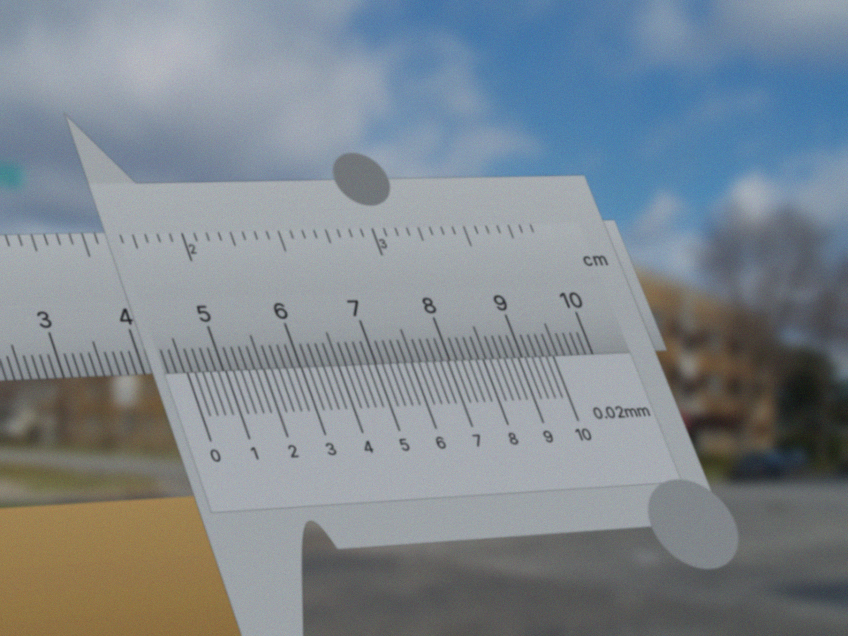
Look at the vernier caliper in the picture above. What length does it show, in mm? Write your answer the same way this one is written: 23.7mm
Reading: 45.4mm
